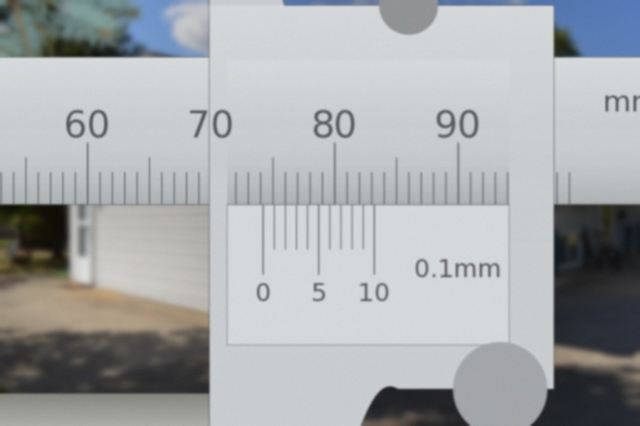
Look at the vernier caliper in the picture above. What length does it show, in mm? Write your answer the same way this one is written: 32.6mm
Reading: 74.2mm
